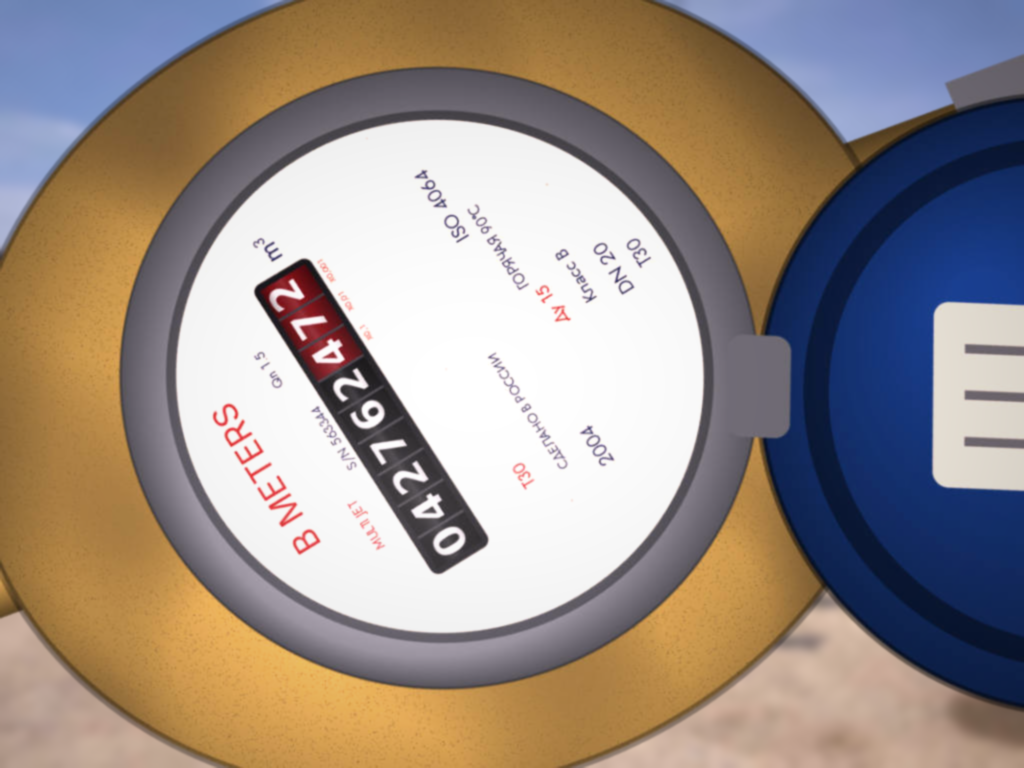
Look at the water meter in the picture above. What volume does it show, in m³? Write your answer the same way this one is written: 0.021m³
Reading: 42762.472m³
